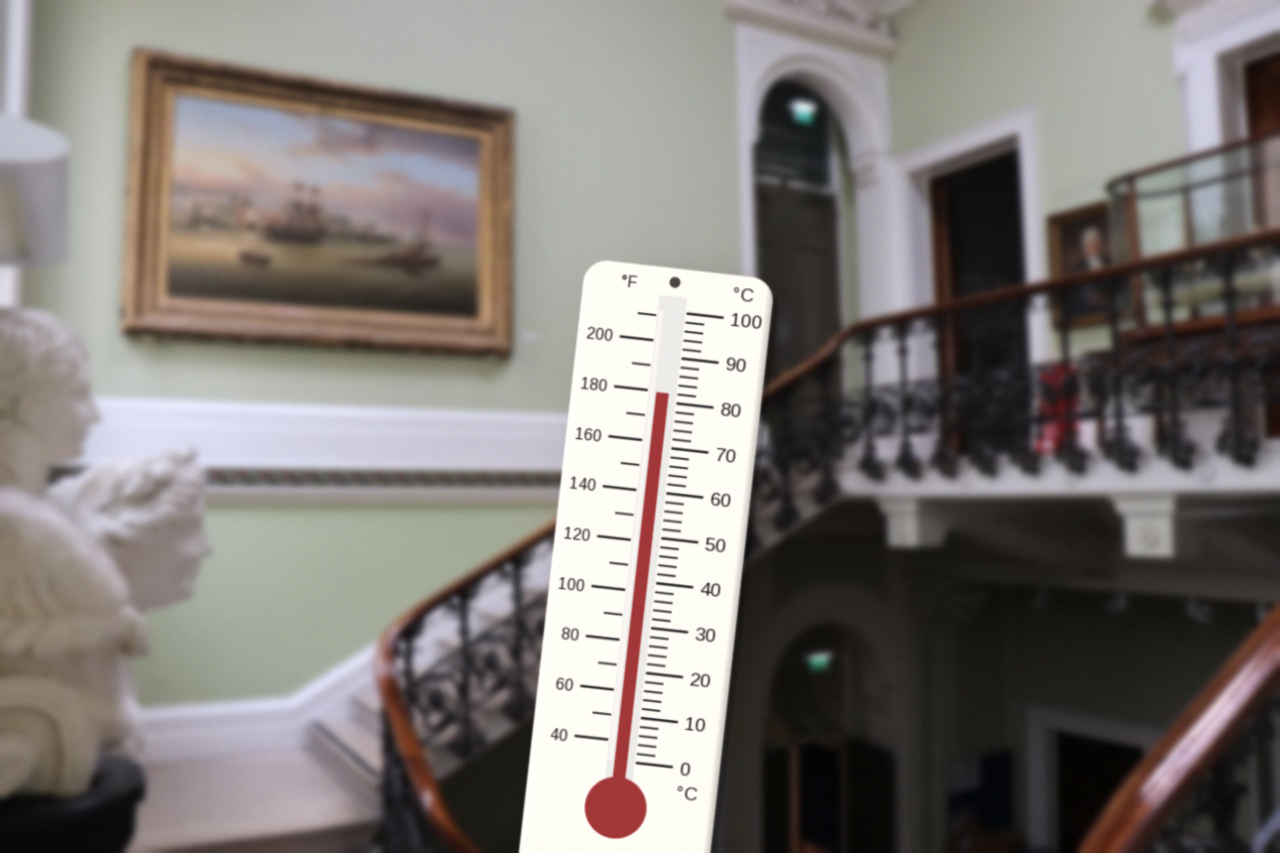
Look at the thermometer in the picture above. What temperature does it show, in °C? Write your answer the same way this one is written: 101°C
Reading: 82°C
